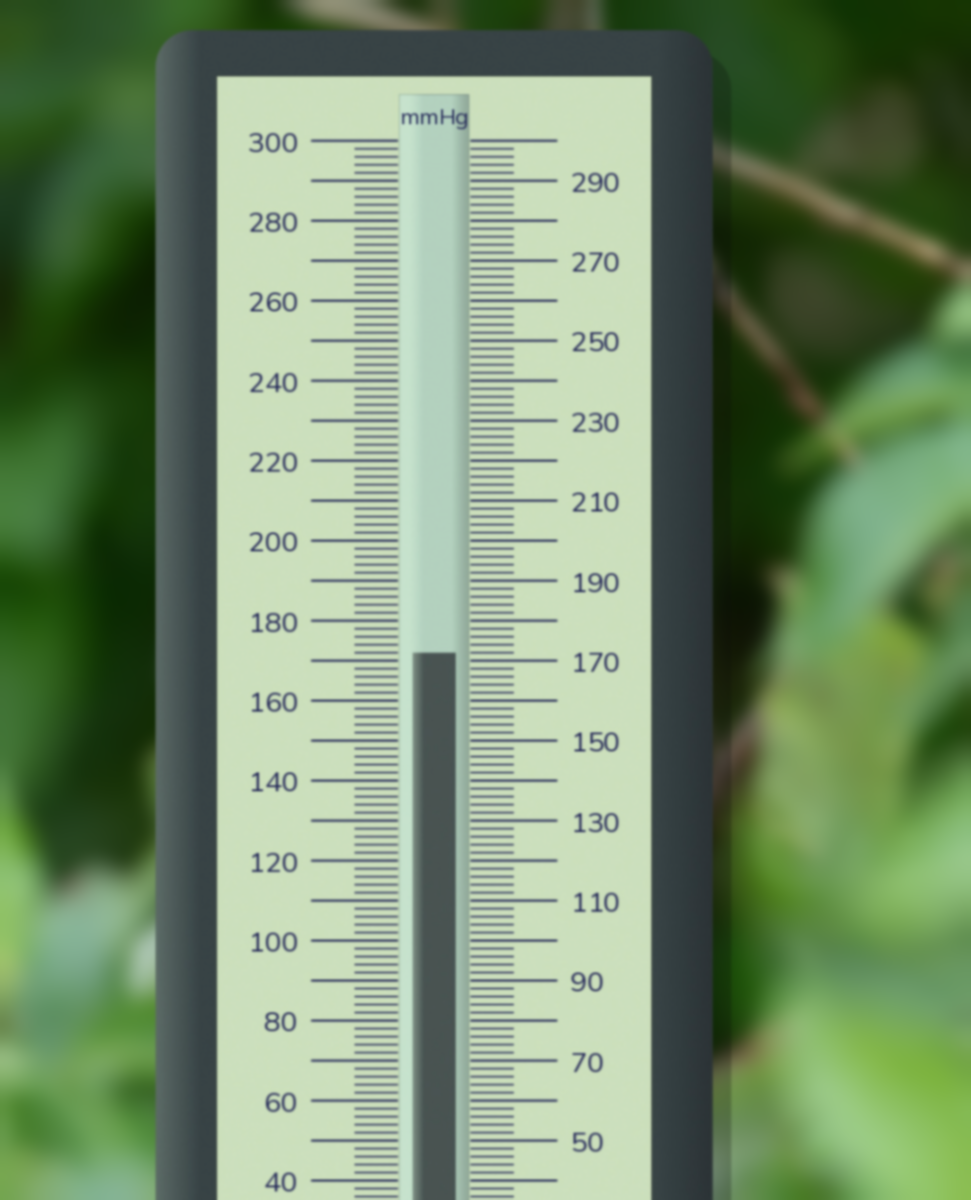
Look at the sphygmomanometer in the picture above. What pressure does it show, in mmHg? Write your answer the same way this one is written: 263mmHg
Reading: 172mmHg
